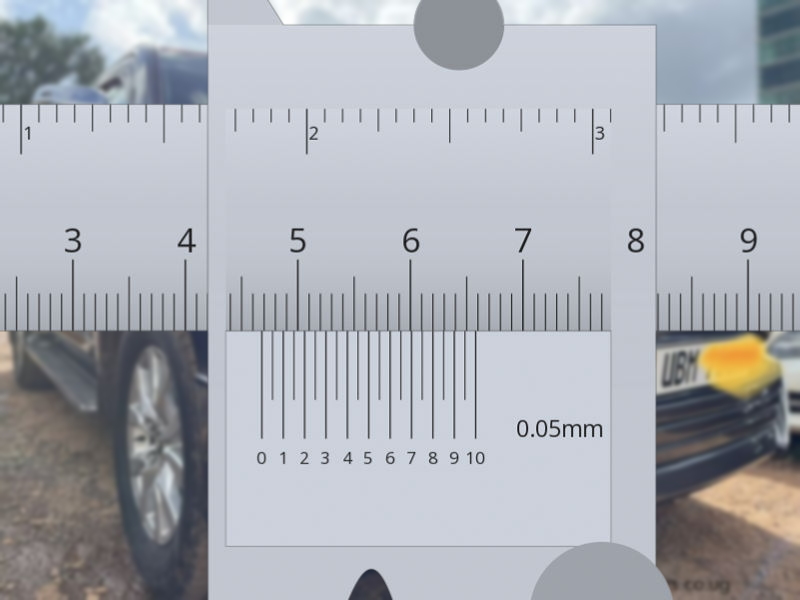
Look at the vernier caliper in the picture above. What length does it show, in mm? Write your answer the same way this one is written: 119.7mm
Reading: 46.8mm
